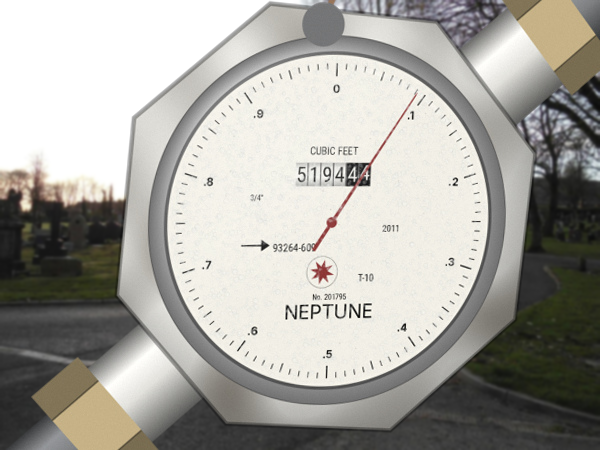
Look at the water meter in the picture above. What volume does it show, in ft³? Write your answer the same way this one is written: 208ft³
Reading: 519444.09ft³
